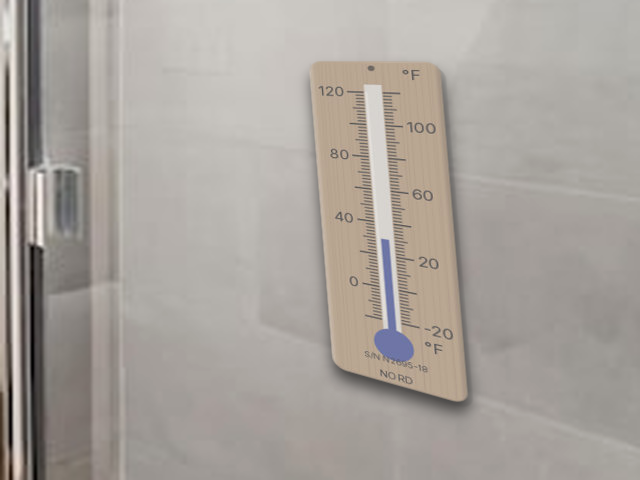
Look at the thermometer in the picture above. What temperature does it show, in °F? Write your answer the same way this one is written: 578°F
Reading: 30°F
